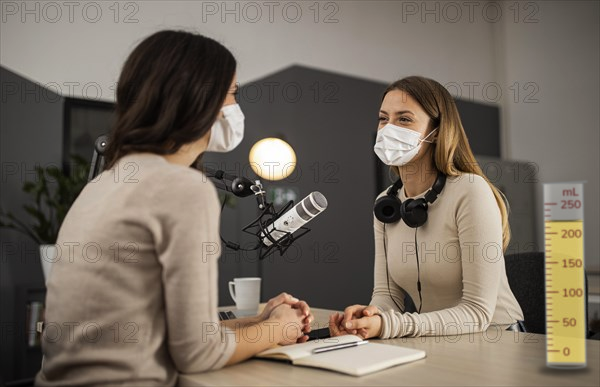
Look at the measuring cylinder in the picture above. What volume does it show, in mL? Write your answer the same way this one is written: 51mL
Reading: 220mL
